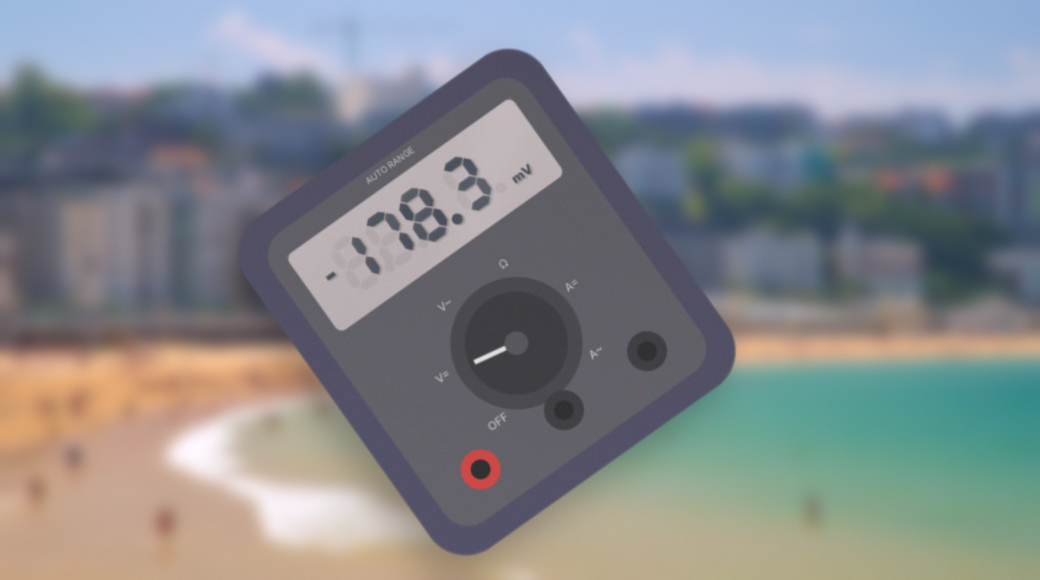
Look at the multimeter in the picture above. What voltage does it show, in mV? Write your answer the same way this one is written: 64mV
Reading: -178.3mV
